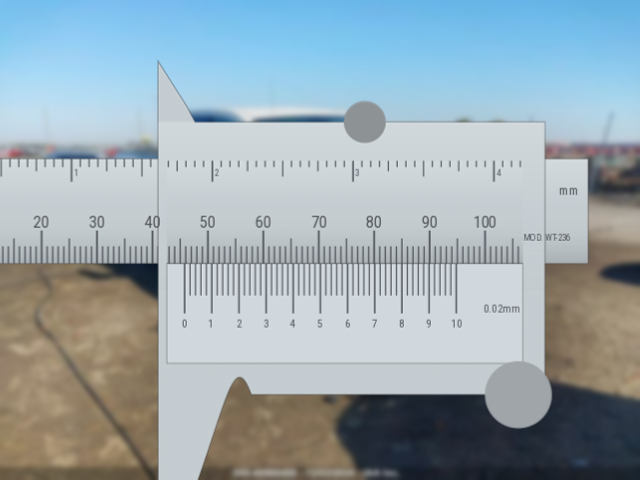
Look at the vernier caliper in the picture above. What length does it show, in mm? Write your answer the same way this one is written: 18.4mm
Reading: 45.8mm
